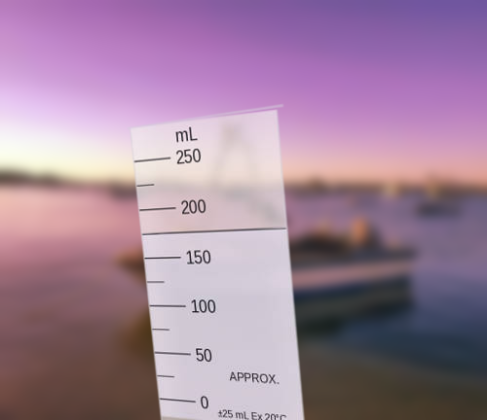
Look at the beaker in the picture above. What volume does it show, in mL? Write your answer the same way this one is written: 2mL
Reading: 175mL
